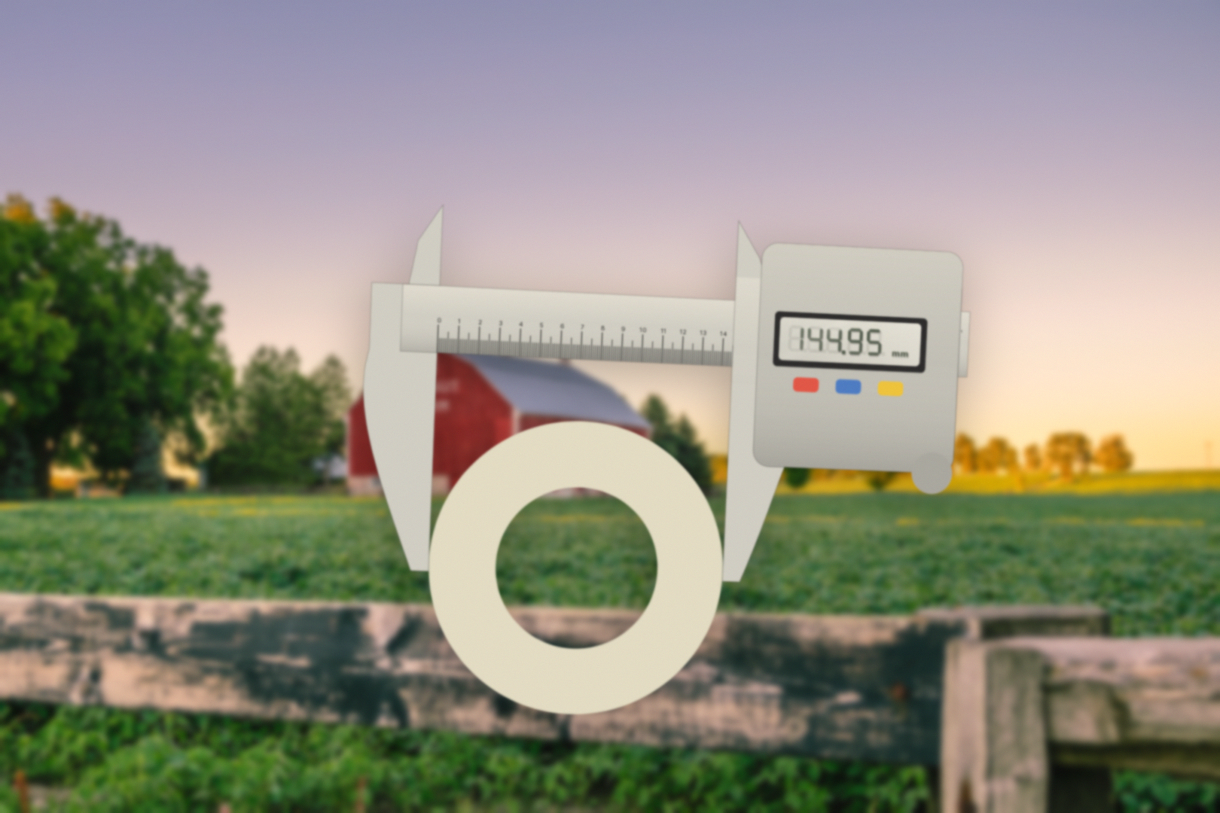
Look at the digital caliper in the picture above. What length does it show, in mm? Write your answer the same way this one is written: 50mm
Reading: 144.95mm
